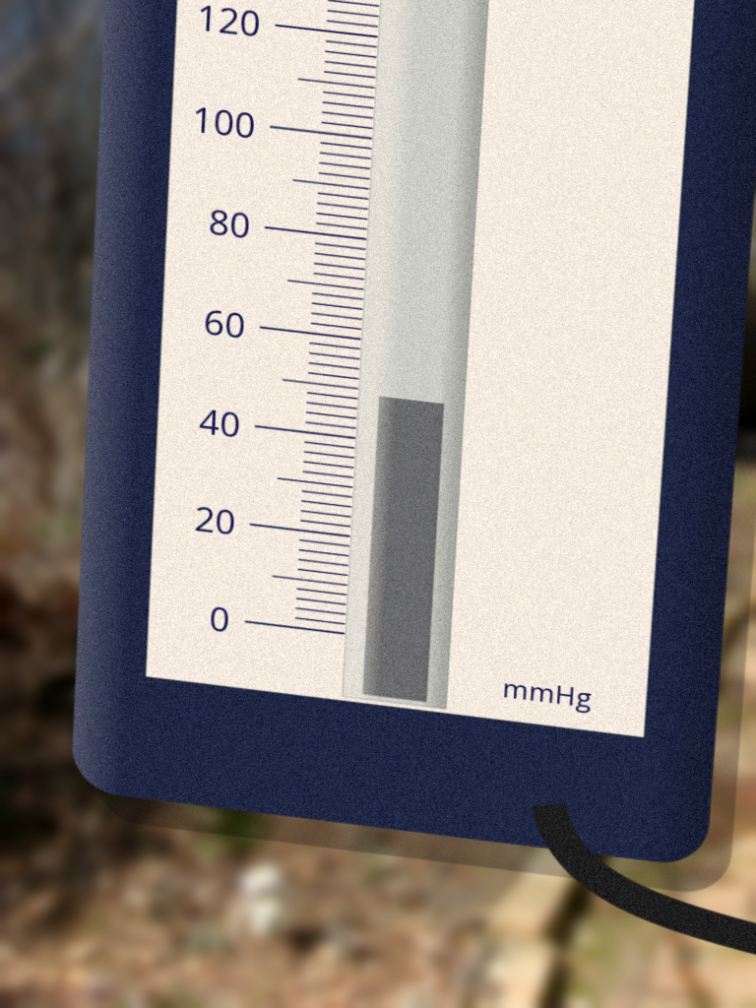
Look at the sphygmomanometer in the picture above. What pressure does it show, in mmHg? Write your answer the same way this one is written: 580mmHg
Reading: 49mmHg
